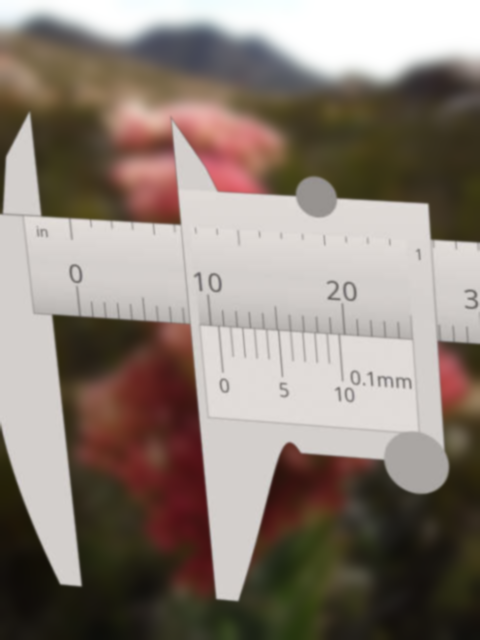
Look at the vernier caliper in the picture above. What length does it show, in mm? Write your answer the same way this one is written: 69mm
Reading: 10.6mm
